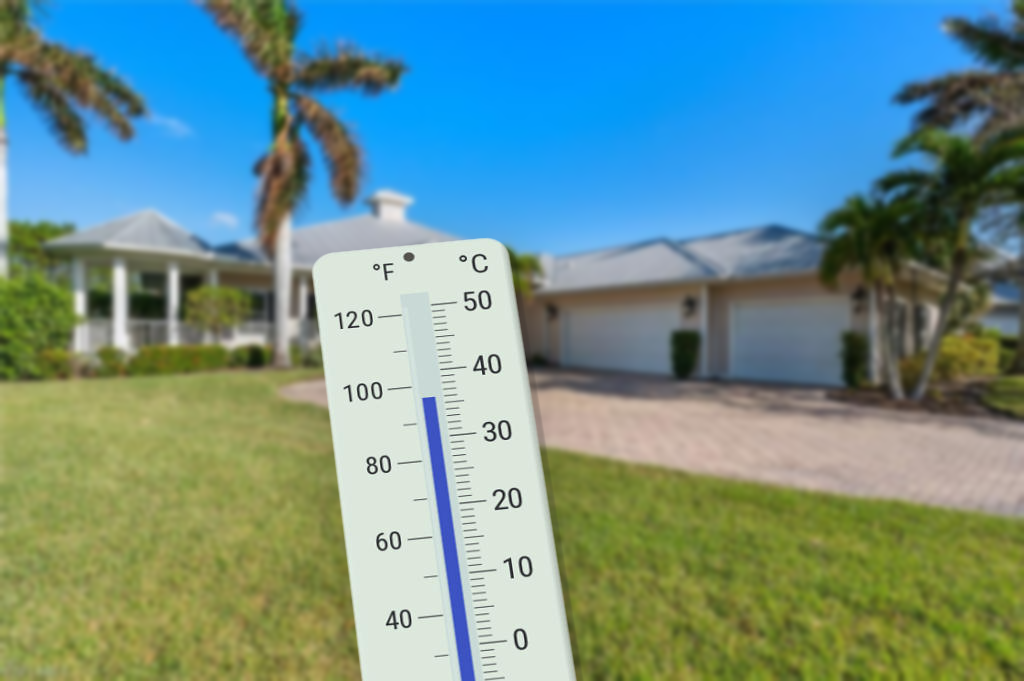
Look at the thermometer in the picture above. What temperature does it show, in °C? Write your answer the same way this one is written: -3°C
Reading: 36°C
